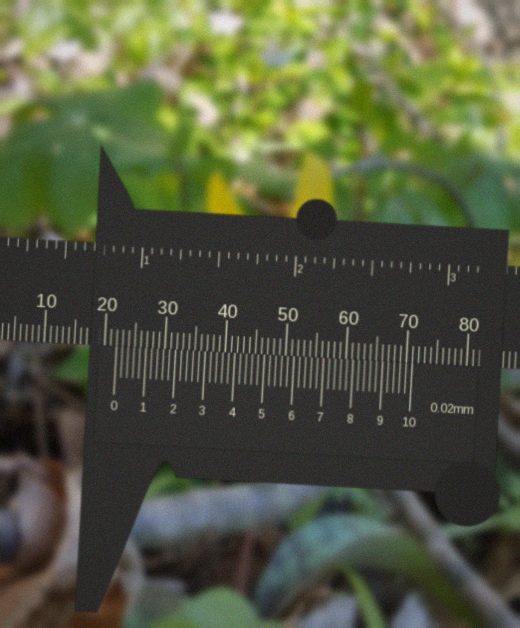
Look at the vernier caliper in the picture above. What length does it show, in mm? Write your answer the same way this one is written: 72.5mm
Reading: 22.0mm
